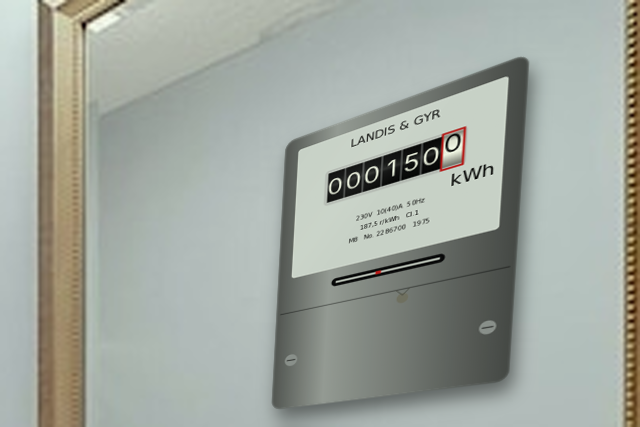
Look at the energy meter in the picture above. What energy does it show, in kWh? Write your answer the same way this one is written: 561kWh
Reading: 150.0kWh
